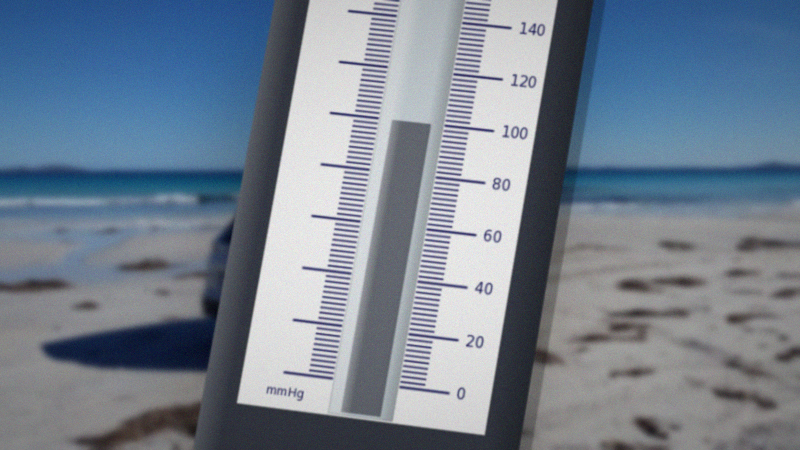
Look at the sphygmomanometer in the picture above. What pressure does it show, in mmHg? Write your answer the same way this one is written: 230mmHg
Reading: 100mmHg
